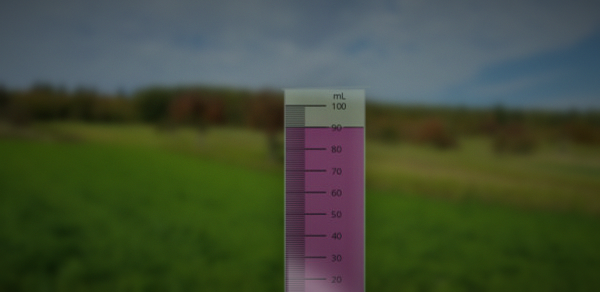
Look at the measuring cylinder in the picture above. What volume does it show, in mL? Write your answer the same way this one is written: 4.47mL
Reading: 90mL
